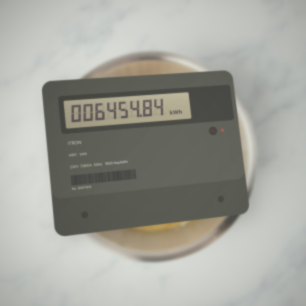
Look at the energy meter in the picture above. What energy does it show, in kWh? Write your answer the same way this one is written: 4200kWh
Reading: 6454.84kWh
